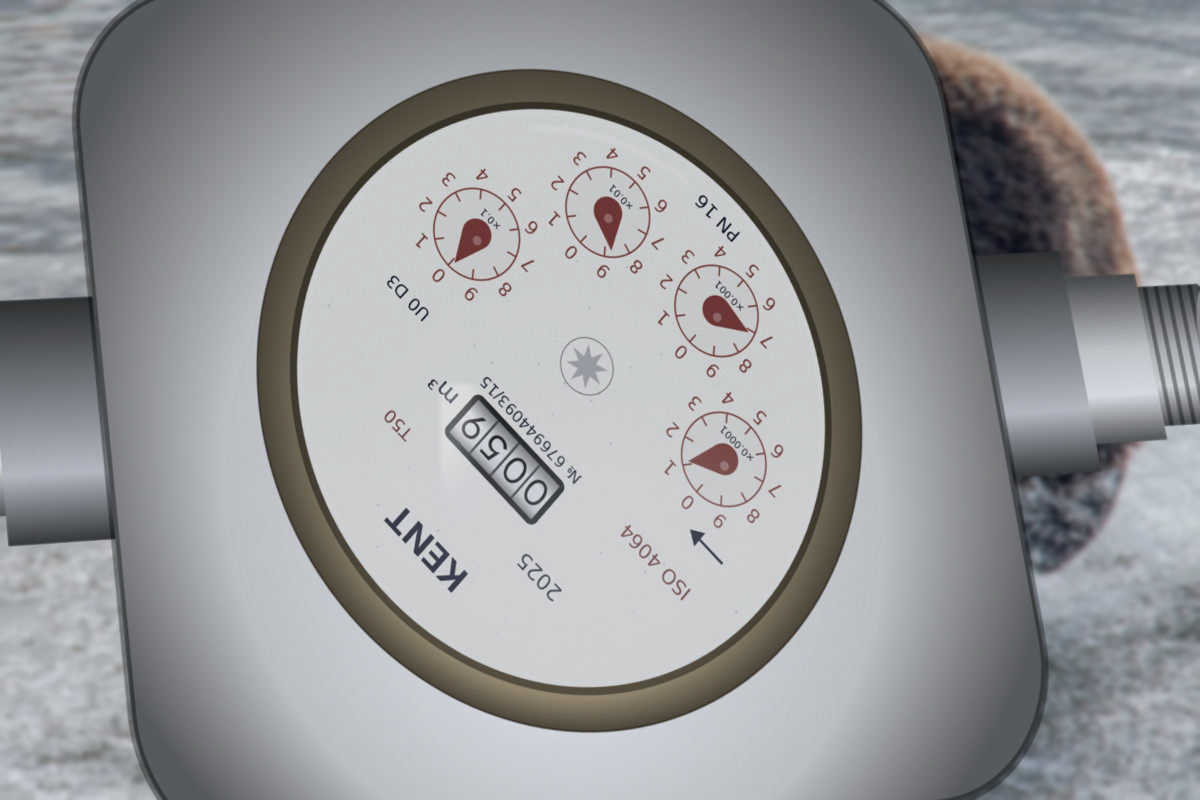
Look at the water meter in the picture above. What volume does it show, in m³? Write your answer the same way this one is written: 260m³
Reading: 58.9871m³
